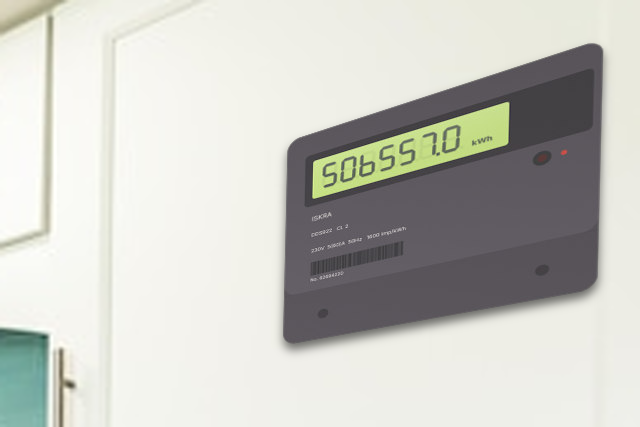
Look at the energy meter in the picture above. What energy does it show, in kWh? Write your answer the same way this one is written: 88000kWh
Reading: 506557.0kWh
